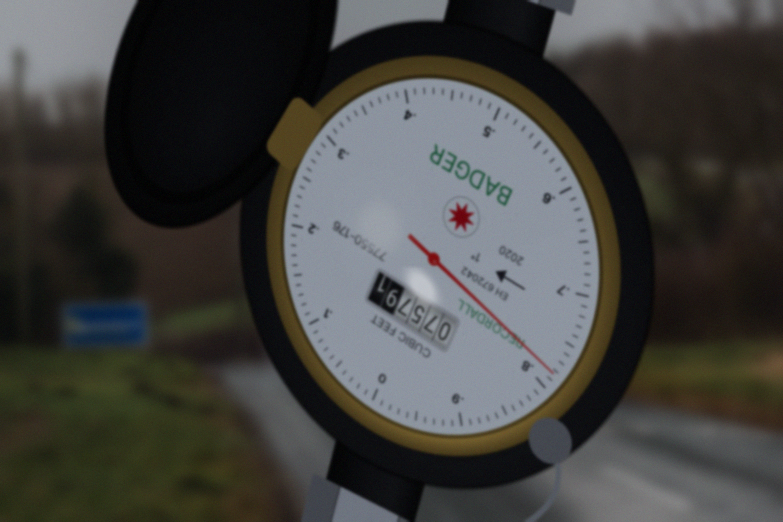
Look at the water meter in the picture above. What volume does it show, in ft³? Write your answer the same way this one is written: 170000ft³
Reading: 75790.78ft³
